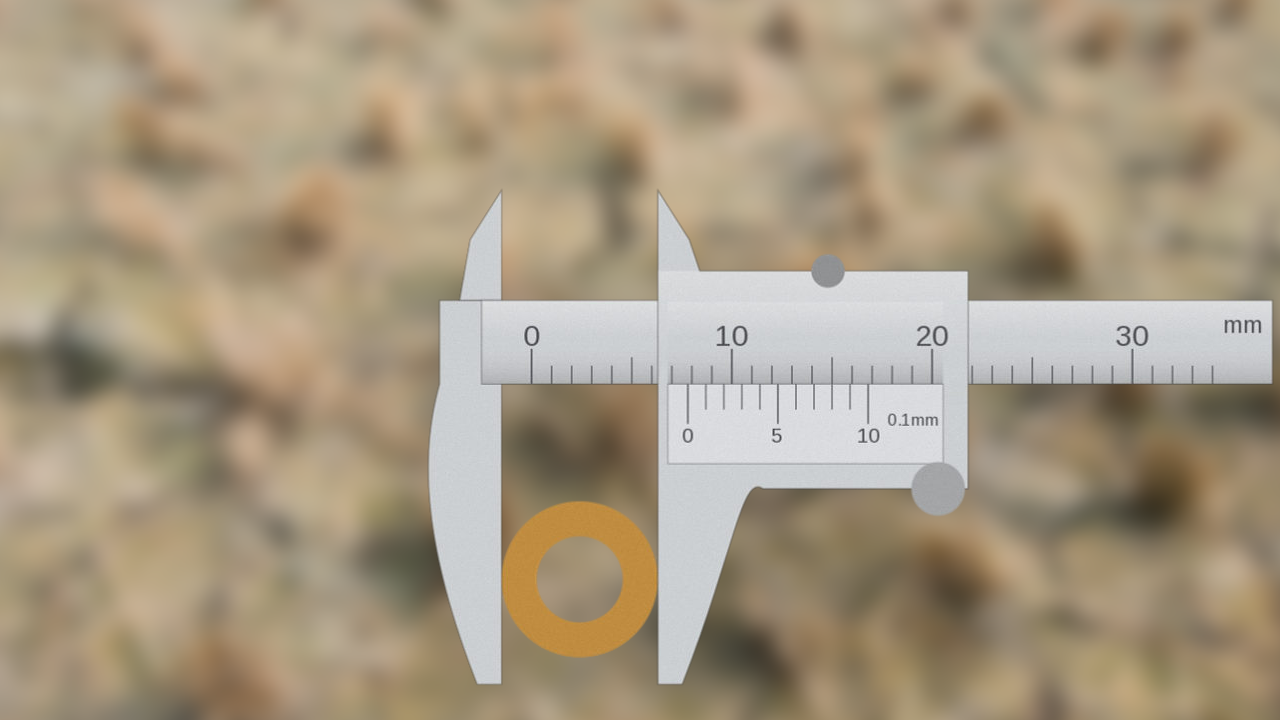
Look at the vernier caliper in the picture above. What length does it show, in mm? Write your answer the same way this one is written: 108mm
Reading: 7.8mm
